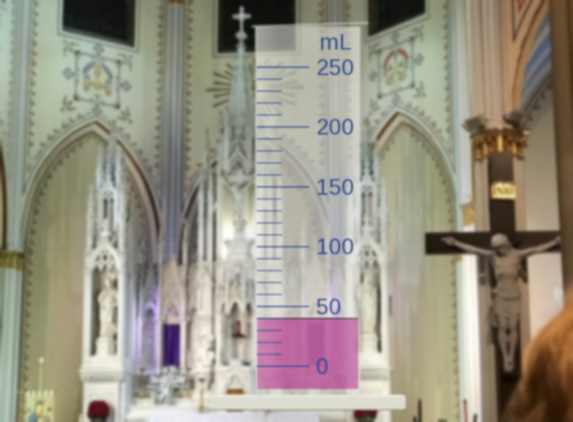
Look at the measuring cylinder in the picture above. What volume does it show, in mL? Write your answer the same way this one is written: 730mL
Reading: 40mL
